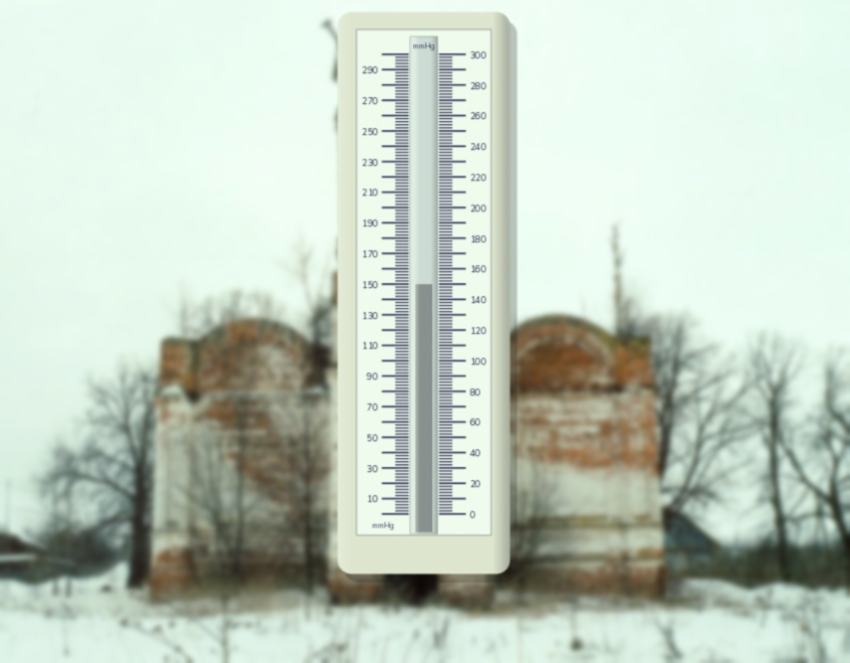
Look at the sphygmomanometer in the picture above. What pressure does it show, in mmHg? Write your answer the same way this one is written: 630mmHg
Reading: 150mmHg
